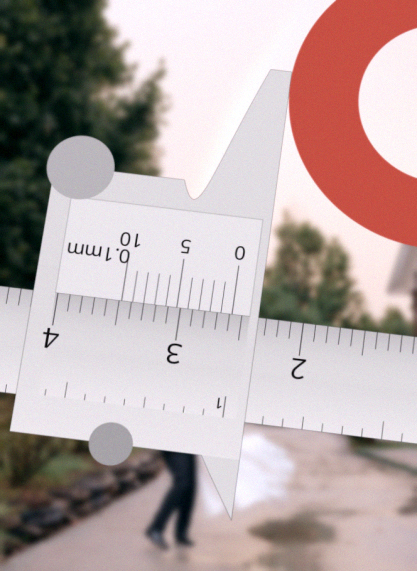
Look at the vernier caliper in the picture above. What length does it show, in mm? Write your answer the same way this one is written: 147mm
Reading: 25.8mm
